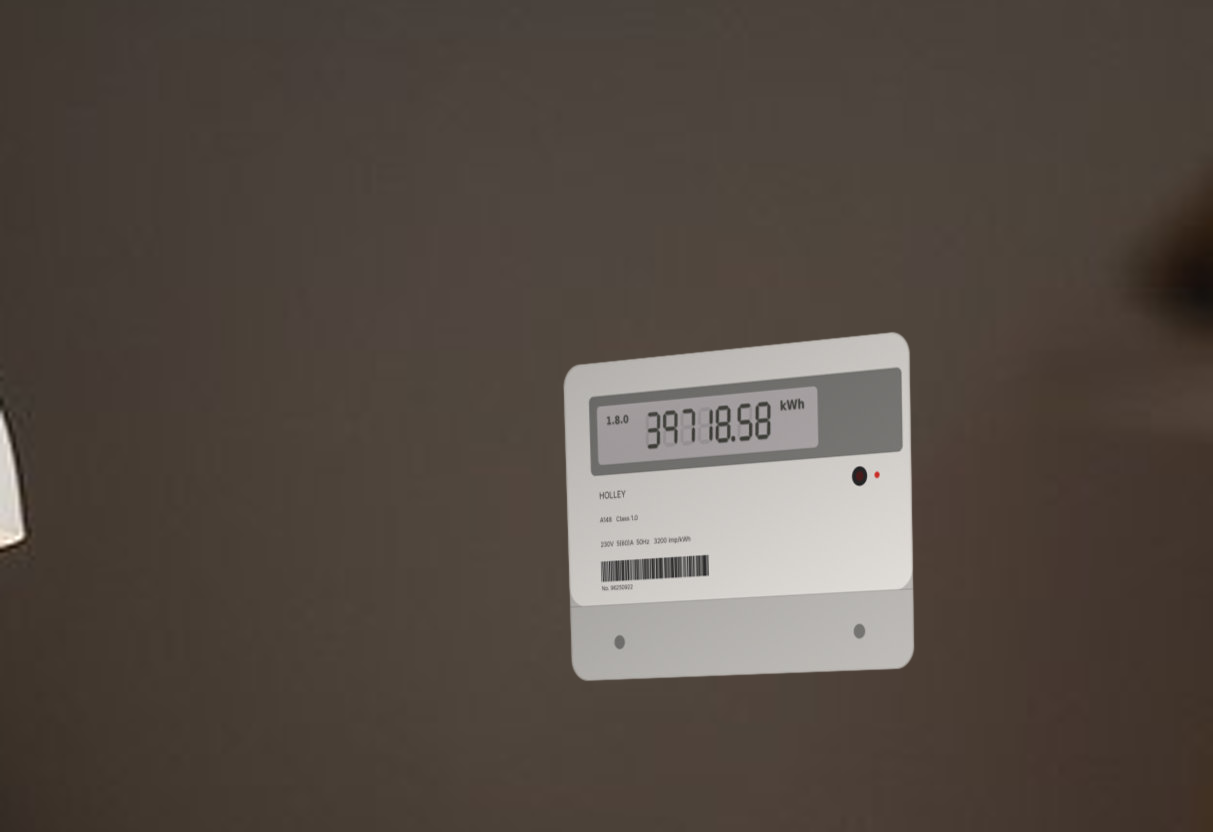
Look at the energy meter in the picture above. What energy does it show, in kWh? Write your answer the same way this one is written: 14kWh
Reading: 39718.58kWh
